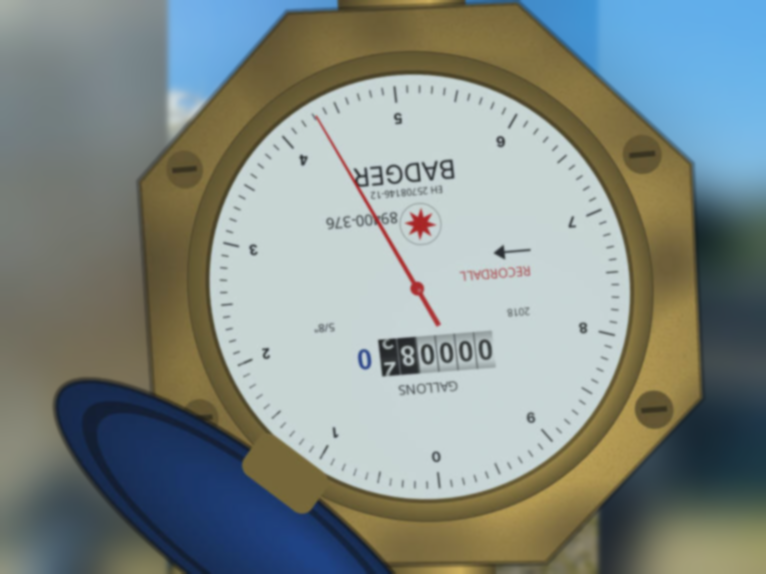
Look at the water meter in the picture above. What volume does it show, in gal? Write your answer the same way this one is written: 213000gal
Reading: 824.3gal
